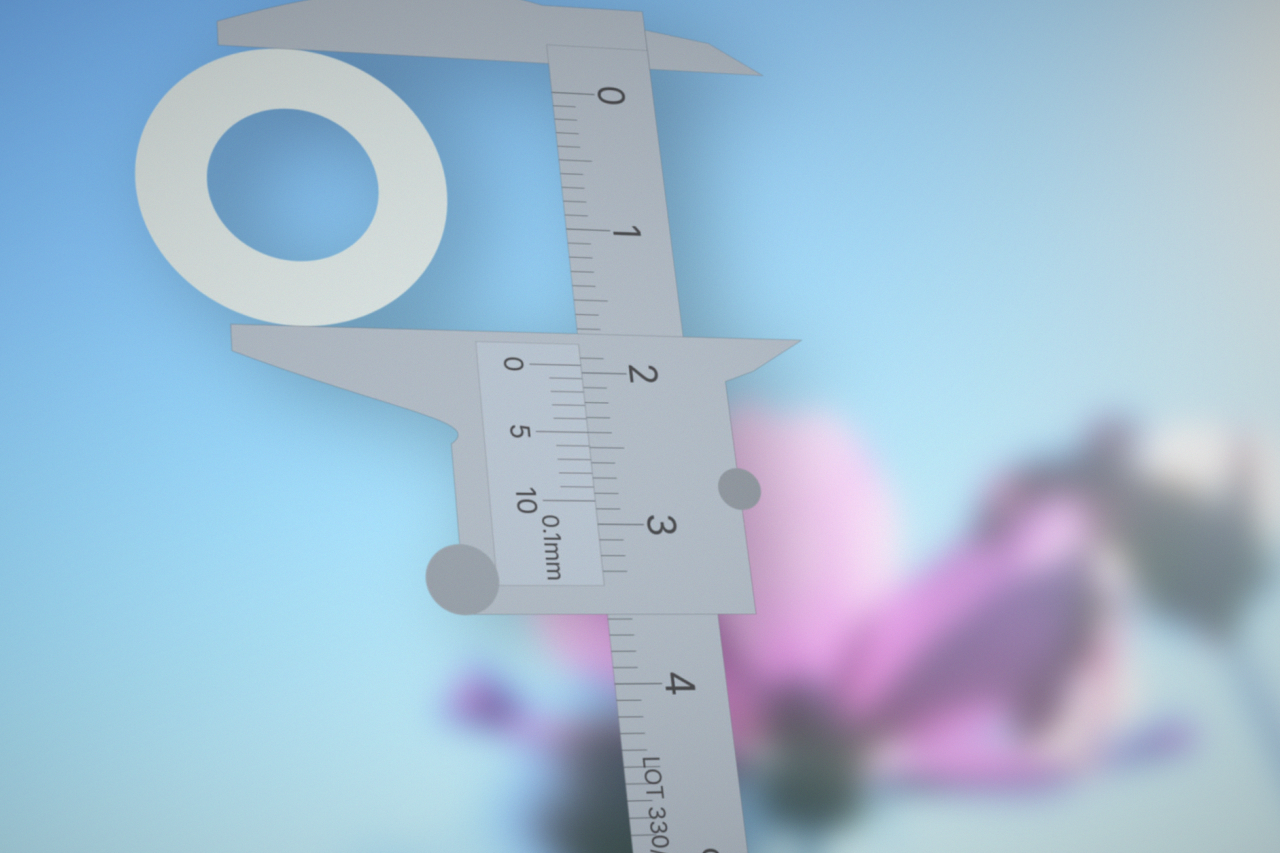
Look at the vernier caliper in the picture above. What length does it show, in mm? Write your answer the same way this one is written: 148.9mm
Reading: 19.5mm
